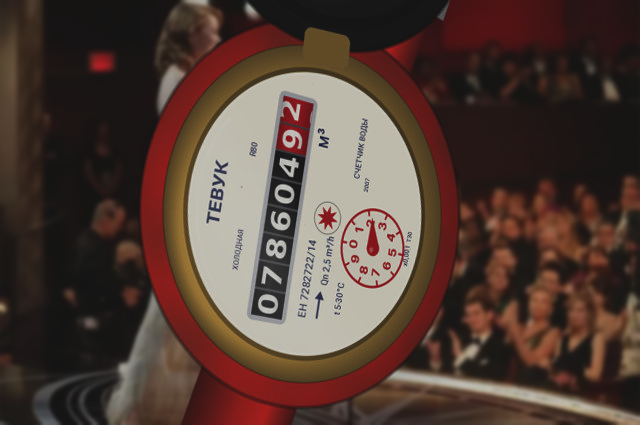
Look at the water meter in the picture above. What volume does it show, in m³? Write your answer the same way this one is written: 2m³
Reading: 78604.922m³
